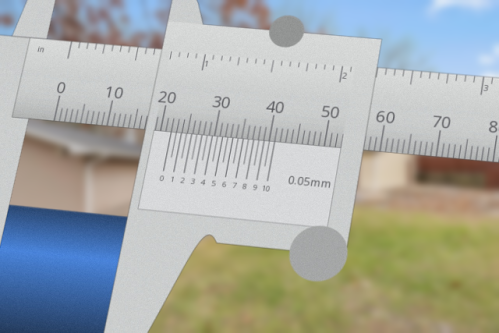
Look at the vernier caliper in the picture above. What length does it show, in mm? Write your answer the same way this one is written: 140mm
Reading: 22.0mm
